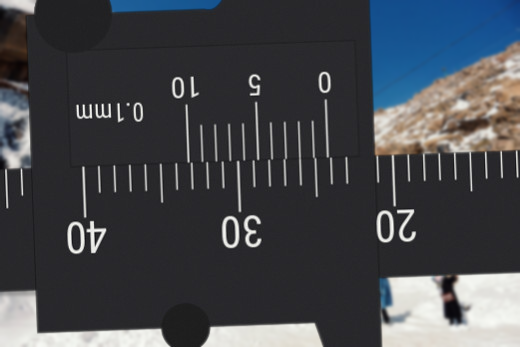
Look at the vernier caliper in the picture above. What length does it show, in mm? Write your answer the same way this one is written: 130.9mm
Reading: 24.2mm
